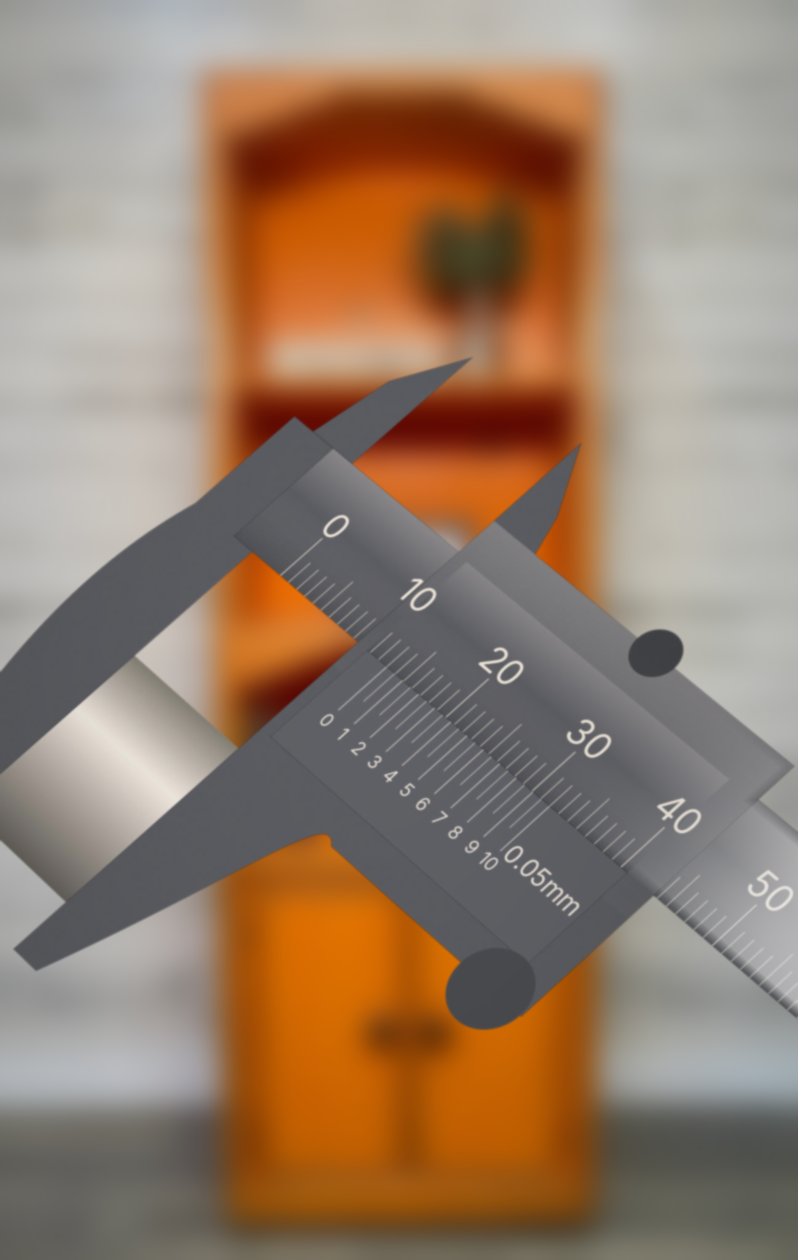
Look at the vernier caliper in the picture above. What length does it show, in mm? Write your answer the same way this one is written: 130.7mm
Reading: 13.0mm
